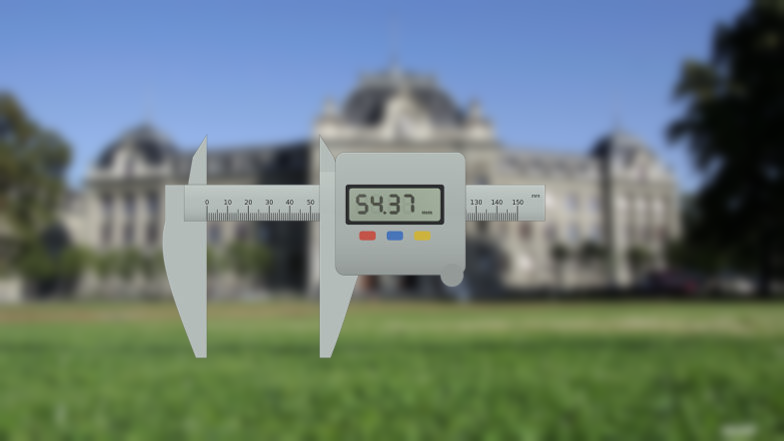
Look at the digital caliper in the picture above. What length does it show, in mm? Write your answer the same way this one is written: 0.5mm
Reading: 54.37mm
